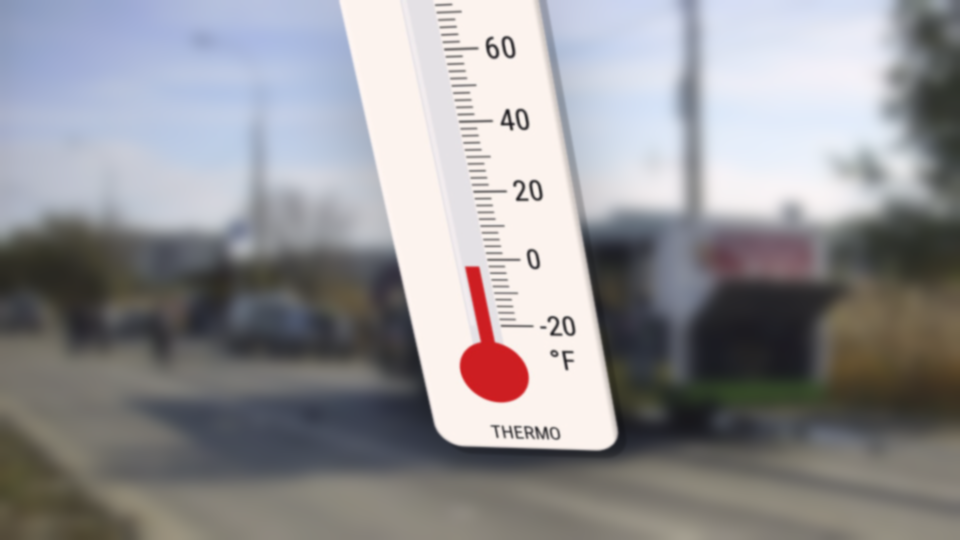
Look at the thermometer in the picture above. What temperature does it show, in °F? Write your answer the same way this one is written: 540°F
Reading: -2°F
